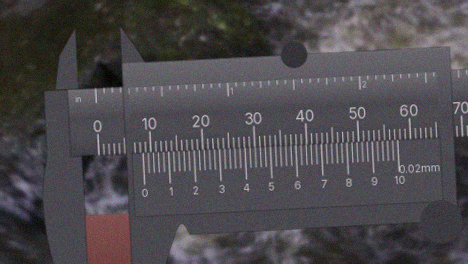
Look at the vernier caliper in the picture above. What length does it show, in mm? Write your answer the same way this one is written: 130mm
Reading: 8.5mm
